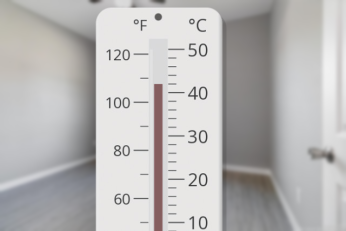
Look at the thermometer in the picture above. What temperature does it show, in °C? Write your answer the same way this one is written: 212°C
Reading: 42°C
